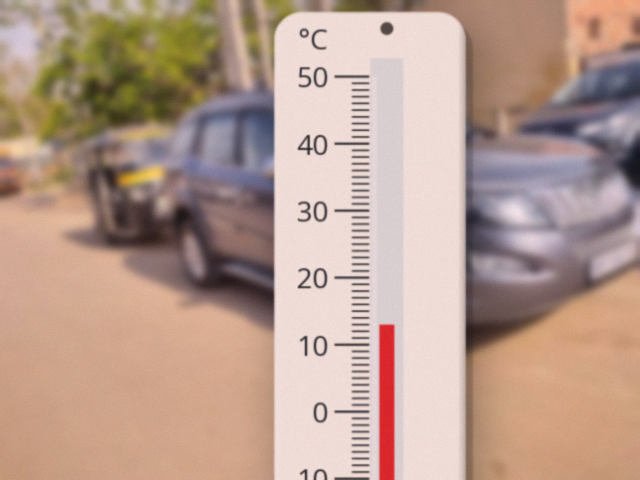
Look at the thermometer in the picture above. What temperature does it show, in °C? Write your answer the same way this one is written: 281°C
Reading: 13°C
